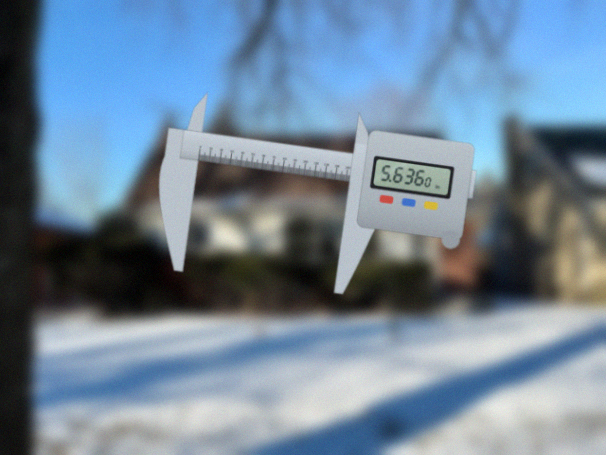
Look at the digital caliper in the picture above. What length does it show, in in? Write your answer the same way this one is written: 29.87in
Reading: 5.6360in
